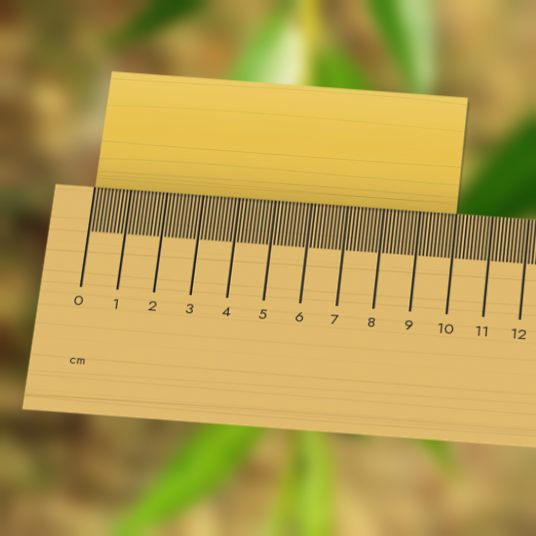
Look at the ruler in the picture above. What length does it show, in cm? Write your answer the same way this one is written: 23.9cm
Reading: 10cm
